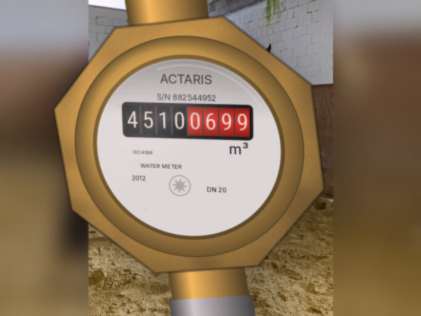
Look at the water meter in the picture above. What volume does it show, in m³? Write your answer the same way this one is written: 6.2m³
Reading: 4510.0699m³
